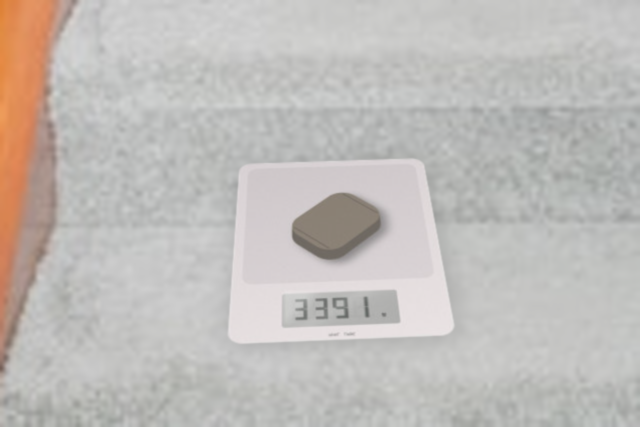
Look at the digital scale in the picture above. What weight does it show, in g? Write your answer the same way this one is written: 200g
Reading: 3391g
